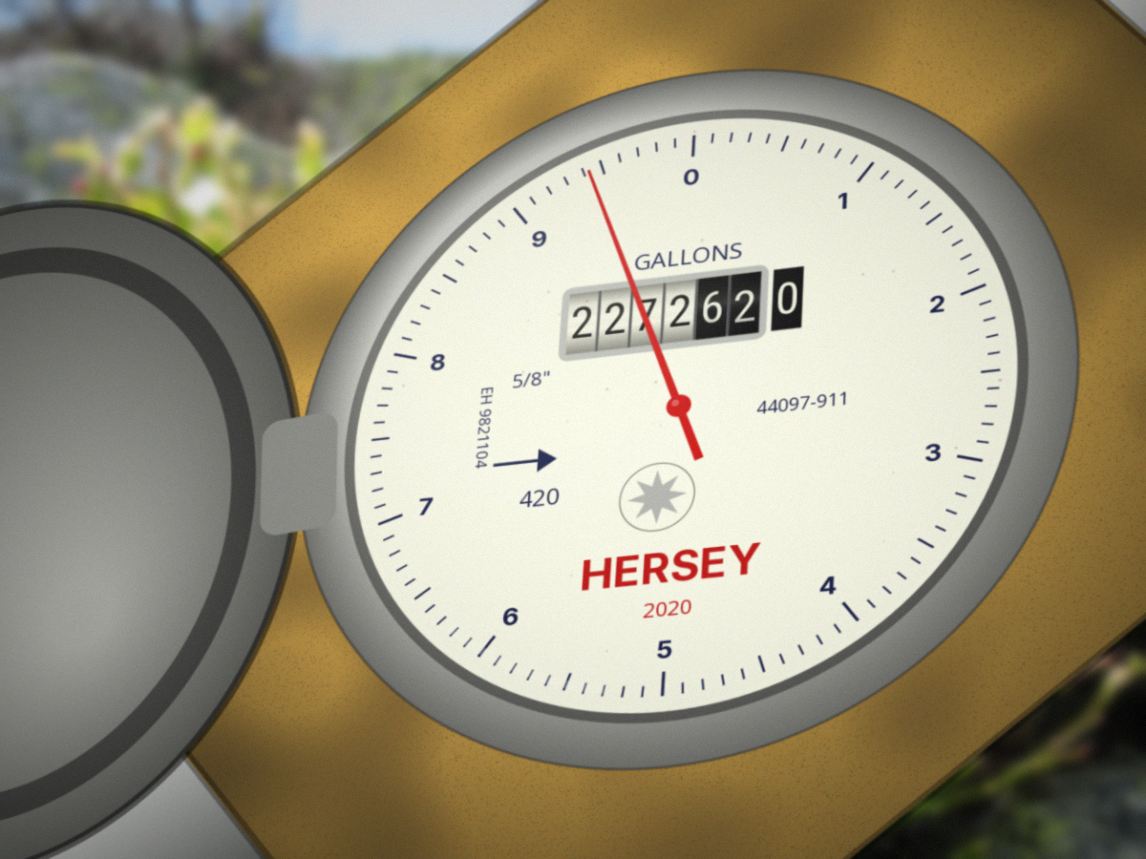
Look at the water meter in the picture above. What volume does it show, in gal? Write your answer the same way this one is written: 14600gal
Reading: 2272619.4gal
